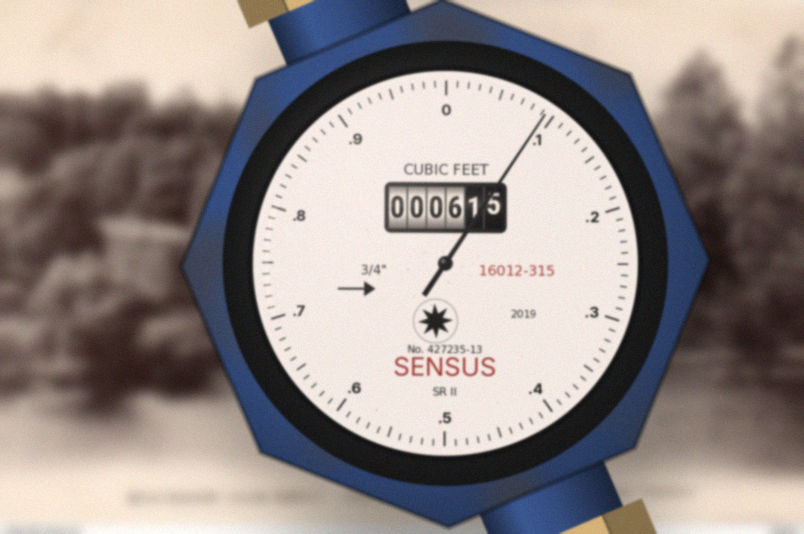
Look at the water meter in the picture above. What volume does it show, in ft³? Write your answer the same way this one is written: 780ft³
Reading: 615.09ft³
